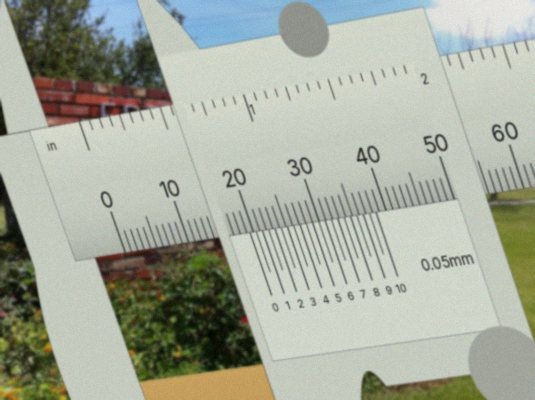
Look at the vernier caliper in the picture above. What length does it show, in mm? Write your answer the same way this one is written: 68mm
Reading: 19.5mm
